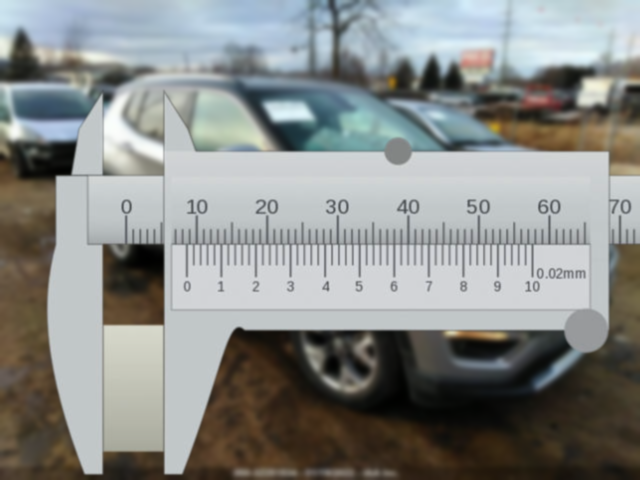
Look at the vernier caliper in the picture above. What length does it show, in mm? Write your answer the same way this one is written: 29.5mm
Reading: 8.6mm
